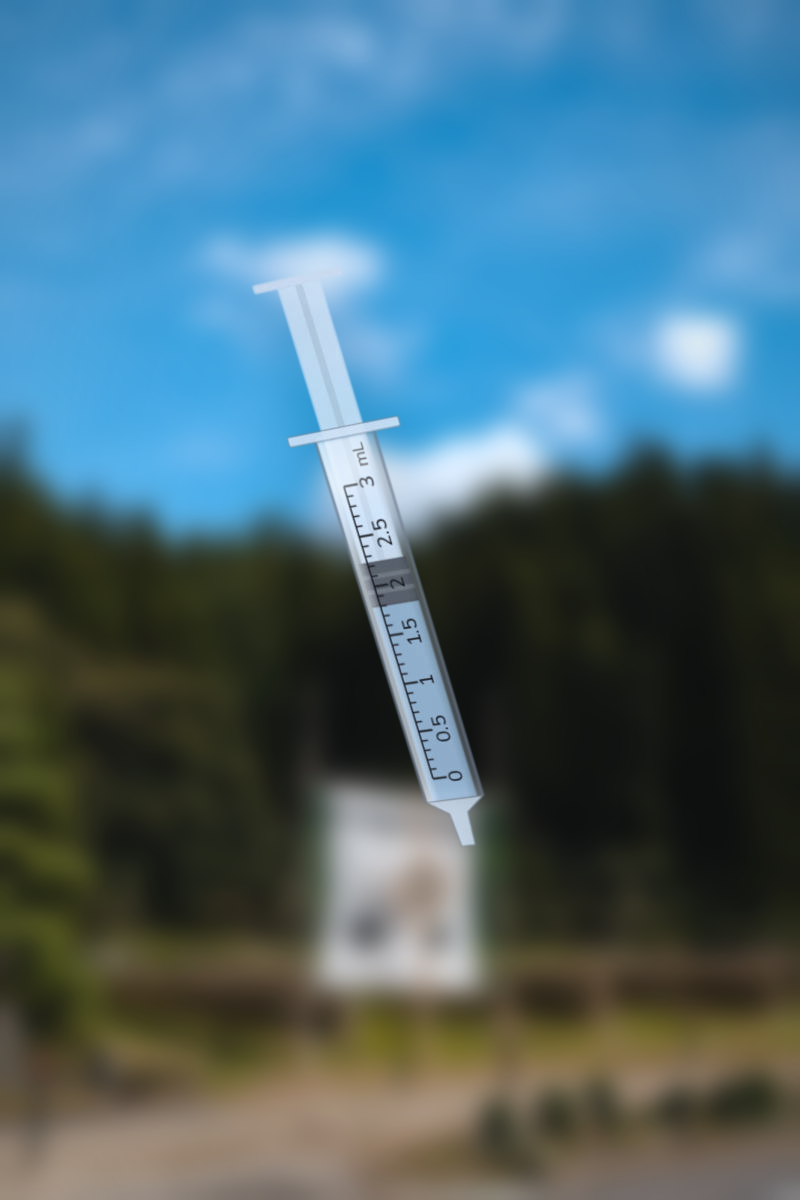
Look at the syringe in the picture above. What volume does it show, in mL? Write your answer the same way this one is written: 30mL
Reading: 1.8mL
